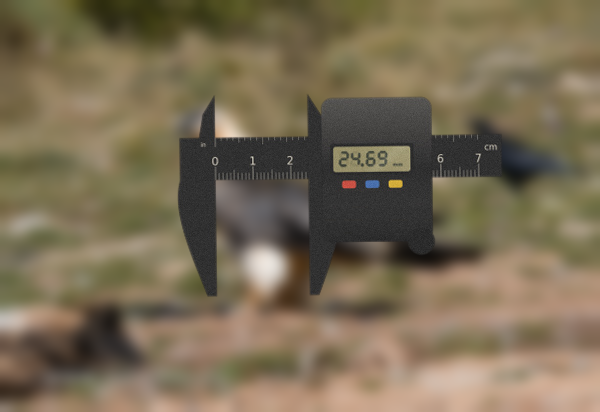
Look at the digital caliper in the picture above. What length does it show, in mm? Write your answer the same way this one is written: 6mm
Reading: 24.69mm
